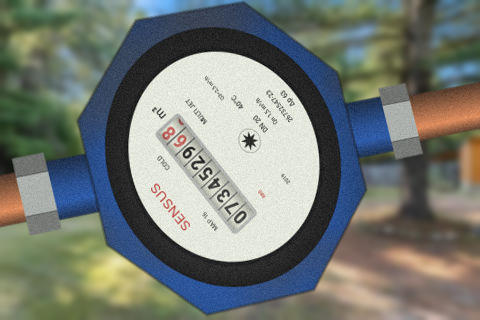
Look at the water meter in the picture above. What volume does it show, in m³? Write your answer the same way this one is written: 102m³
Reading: 734529.68m³
